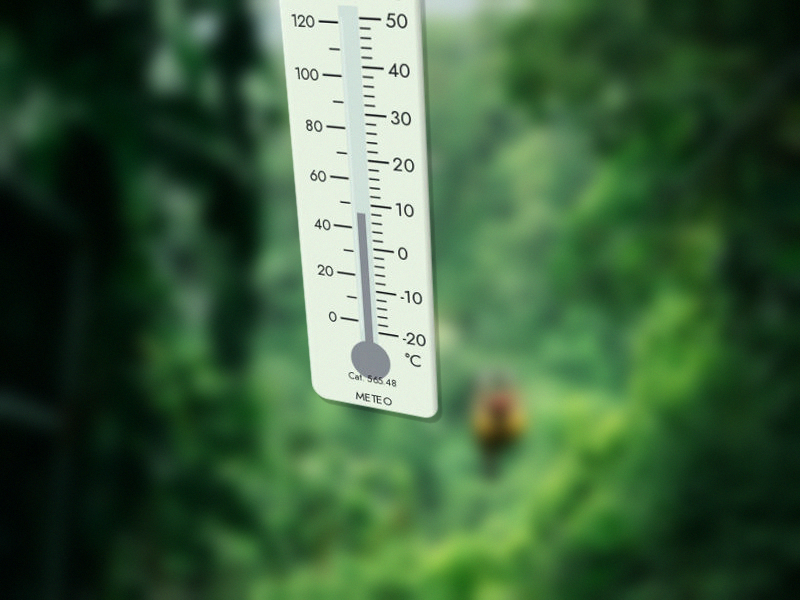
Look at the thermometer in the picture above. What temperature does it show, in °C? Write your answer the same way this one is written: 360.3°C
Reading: 8°C
